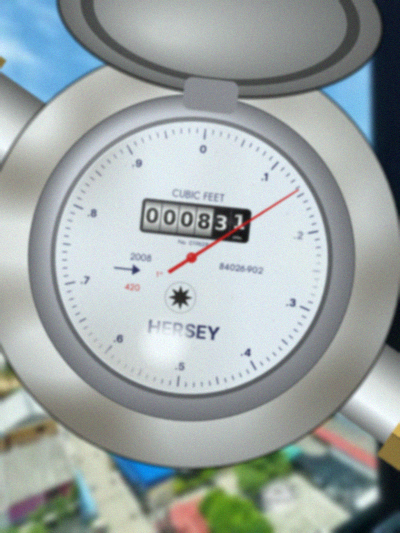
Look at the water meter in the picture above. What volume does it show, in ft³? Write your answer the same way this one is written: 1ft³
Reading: 831.14ft³
